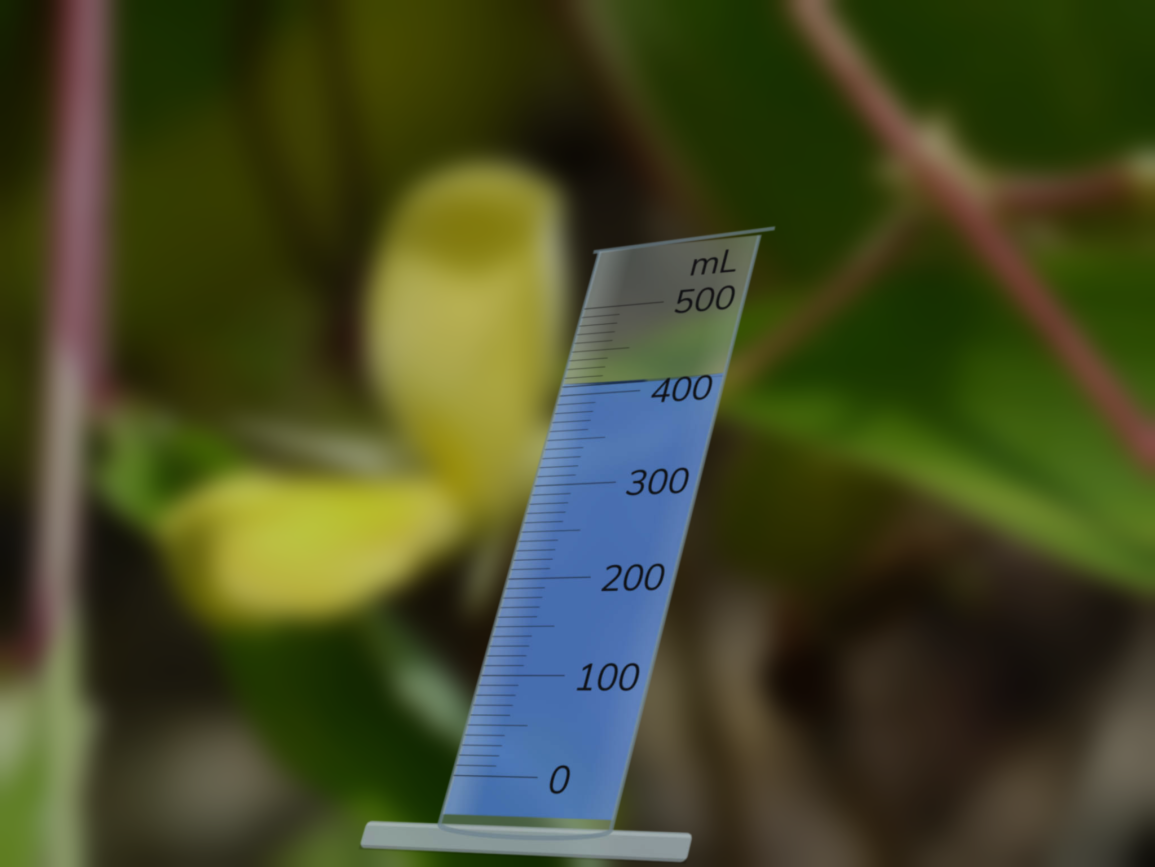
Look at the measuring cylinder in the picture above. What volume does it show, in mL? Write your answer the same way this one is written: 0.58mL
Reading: 410mL
